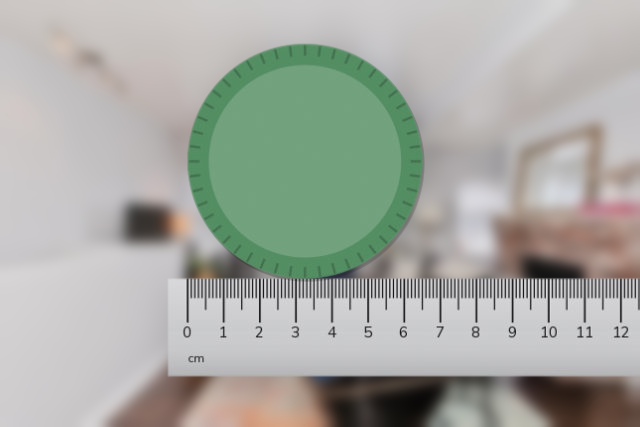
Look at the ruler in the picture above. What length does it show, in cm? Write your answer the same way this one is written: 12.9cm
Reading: 6.5cm
